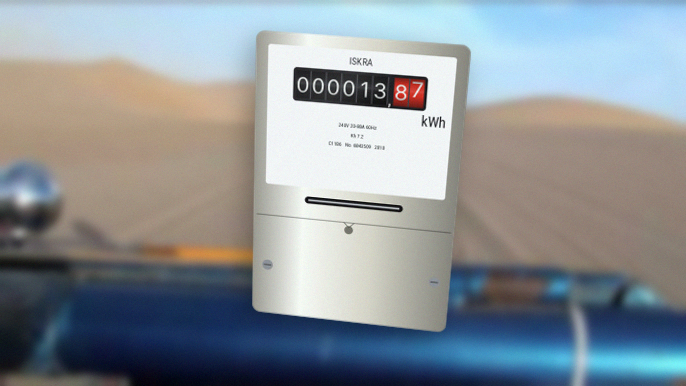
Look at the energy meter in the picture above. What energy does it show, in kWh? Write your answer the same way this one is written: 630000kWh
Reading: 13.87kWh
